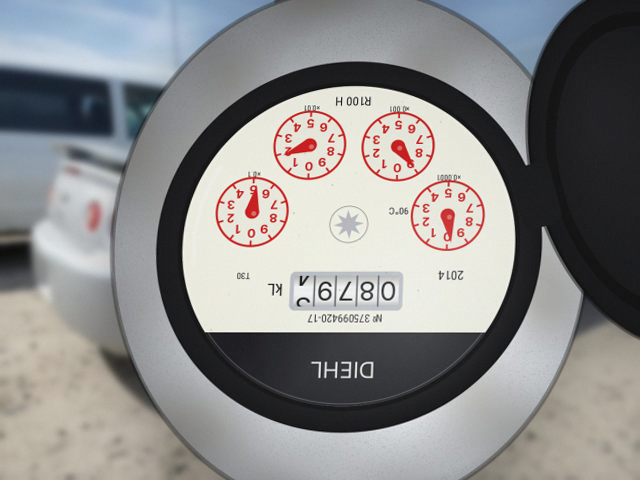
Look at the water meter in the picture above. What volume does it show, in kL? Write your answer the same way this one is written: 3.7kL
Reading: 8793.5189kL
